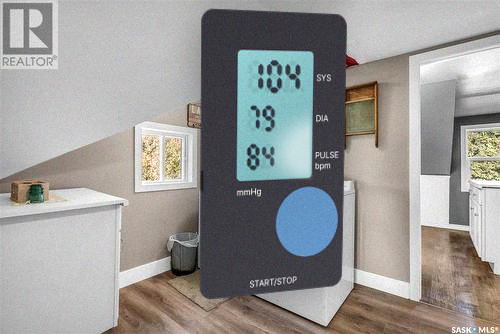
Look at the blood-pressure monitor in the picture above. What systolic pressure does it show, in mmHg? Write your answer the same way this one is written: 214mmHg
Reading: 104mmHg
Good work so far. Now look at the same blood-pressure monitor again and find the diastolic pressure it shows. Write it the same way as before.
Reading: 79mmHg
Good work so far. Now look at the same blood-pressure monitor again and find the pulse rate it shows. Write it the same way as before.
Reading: 84bpm
